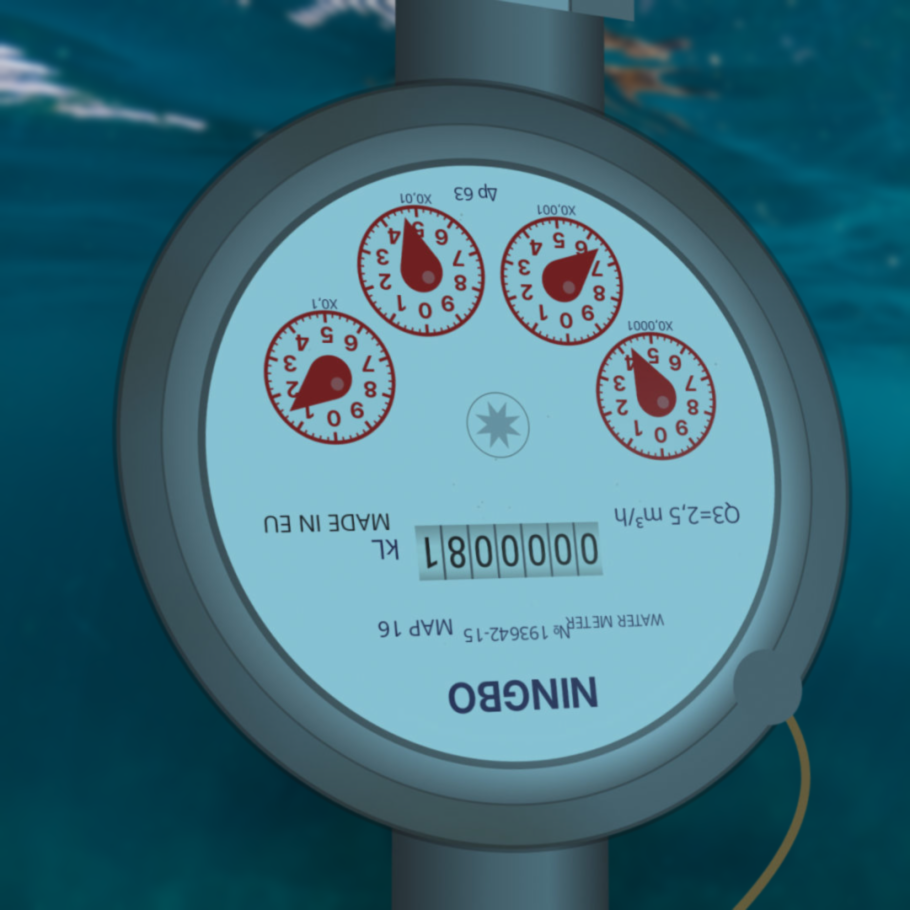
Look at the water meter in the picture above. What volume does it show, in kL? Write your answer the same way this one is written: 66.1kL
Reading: 81.1464kL
